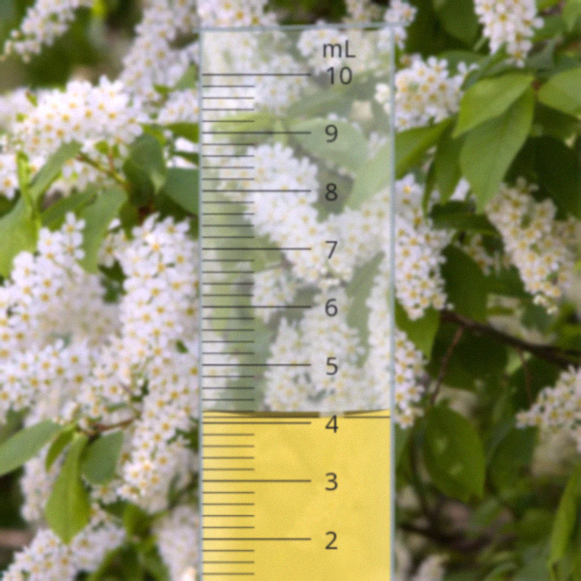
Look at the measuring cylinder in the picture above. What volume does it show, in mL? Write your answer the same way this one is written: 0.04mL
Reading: 4.1mL
